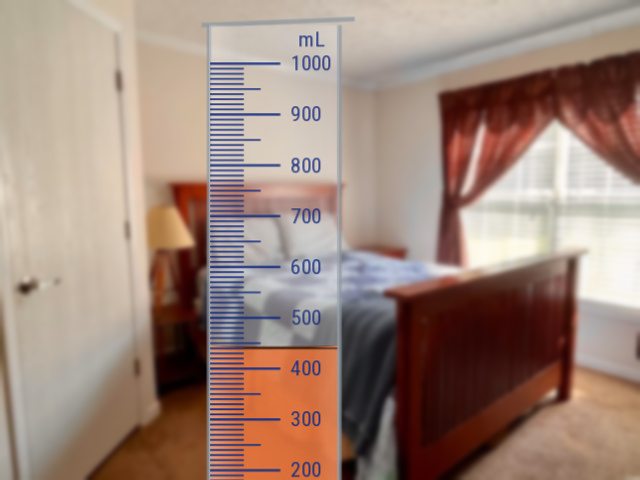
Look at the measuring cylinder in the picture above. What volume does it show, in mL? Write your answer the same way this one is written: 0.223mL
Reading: 440mL
